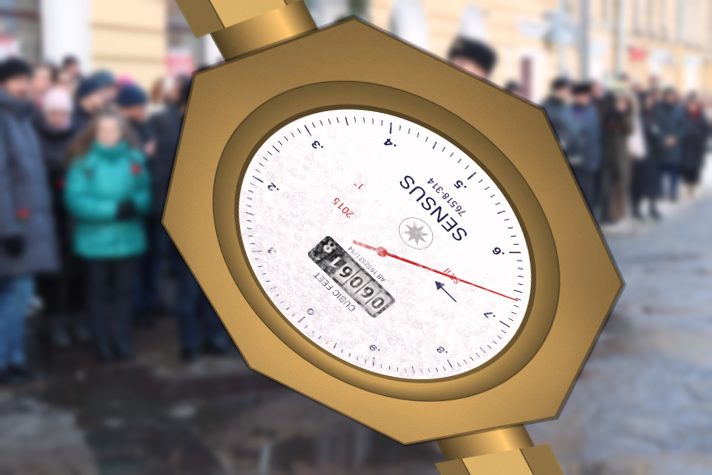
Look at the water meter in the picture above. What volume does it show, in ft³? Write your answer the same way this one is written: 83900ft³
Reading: 60617.66ft³
